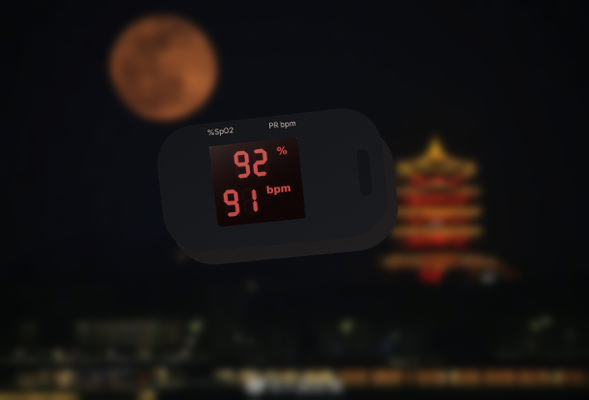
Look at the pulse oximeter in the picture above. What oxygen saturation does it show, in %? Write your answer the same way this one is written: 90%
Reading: 92%
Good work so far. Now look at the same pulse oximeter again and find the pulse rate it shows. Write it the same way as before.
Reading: 91bpm
